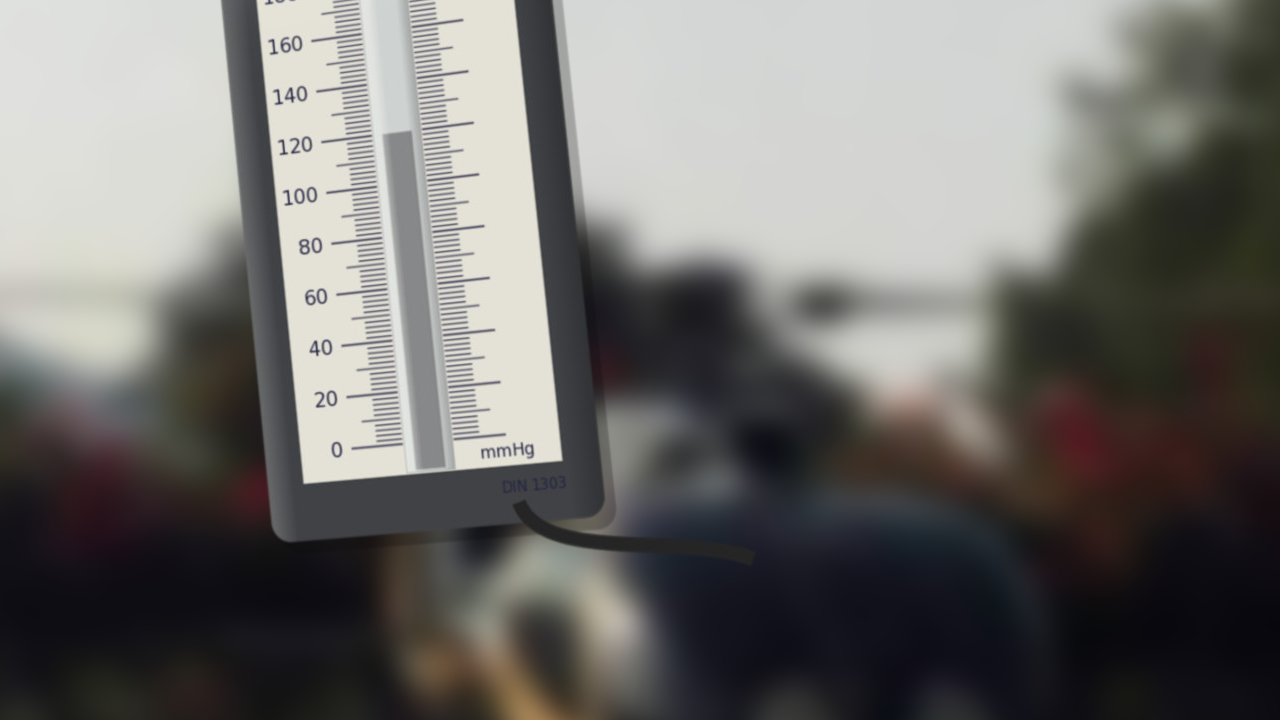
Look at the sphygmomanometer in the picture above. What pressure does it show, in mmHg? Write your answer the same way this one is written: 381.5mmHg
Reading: 120mmHg
